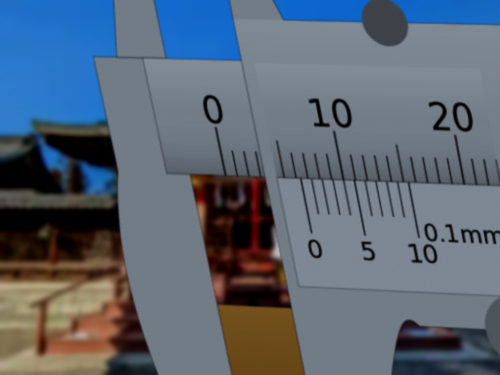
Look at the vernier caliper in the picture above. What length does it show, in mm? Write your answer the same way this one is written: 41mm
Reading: 6.4mm
